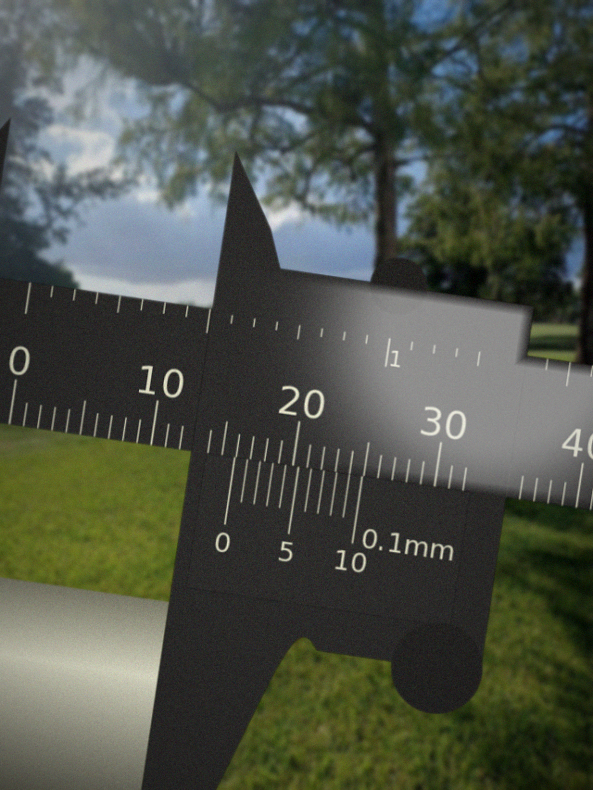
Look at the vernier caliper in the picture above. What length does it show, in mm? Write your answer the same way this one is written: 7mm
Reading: 15.9mm
